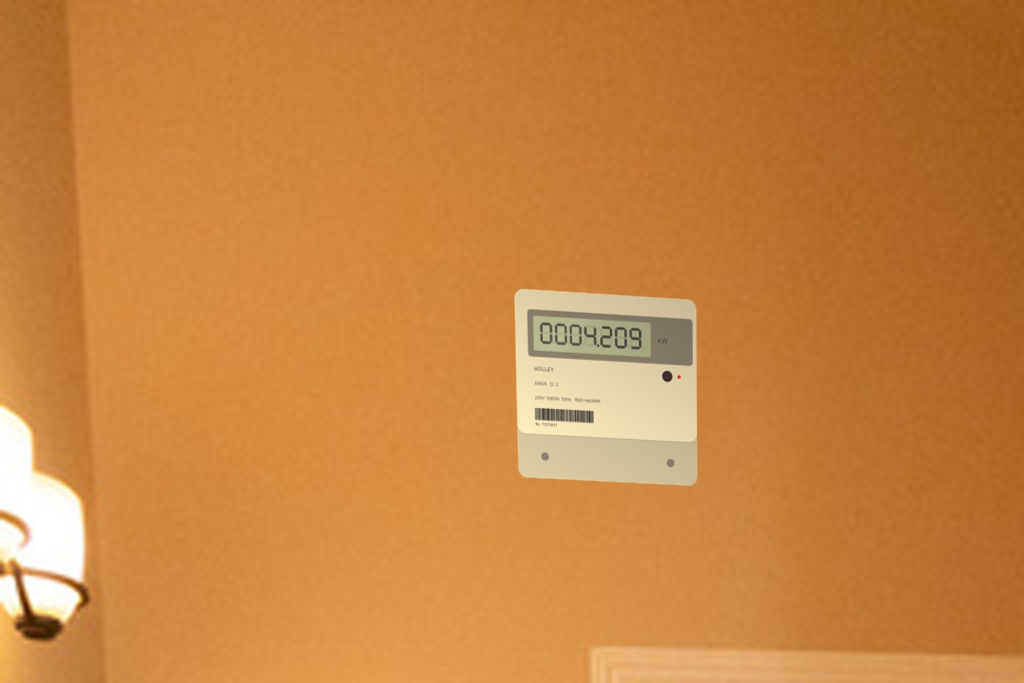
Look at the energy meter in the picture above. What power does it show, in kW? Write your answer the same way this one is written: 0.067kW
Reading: 4.209kW
